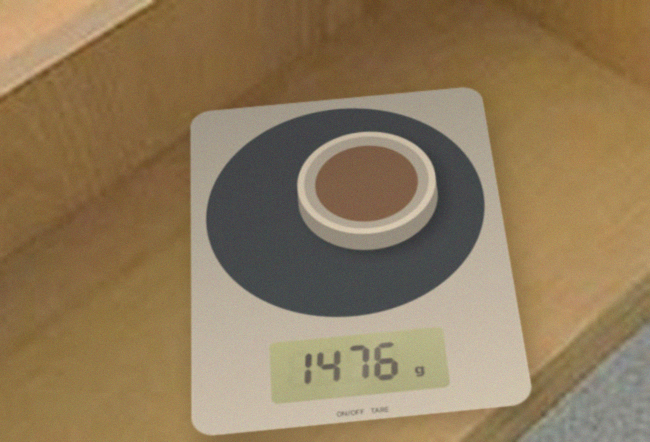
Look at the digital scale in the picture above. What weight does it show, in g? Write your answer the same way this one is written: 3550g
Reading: 1476g
